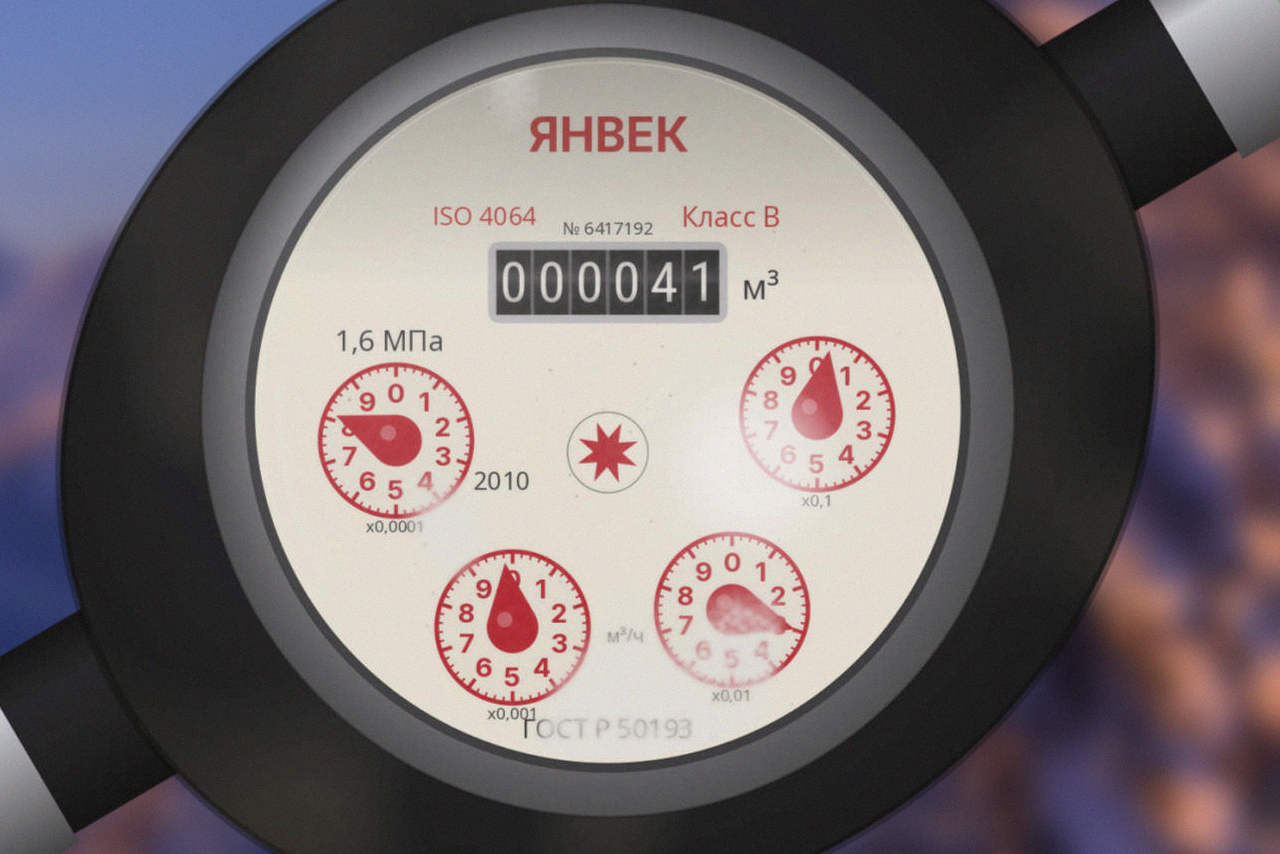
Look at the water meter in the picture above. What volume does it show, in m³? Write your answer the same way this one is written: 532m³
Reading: 41.0298m³
